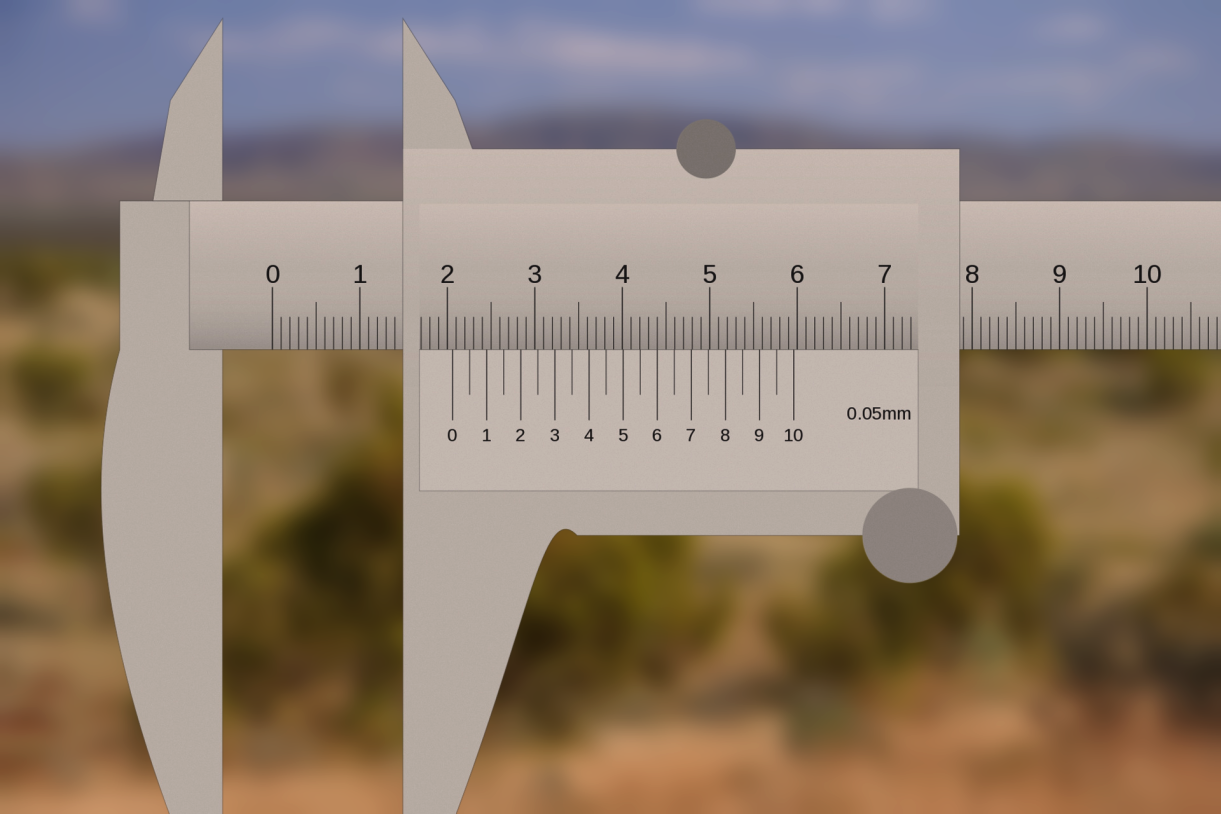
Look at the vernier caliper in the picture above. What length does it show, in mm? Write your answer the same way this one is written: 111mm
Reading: 20.6mm
